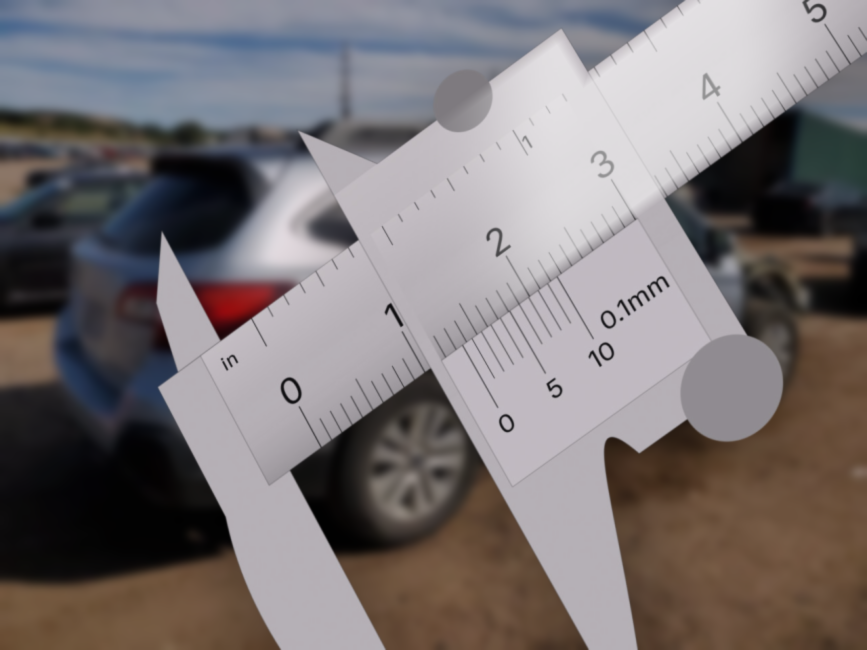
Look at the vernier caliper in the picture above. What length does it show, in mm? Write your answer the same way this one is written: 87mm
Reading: 13.6mm
